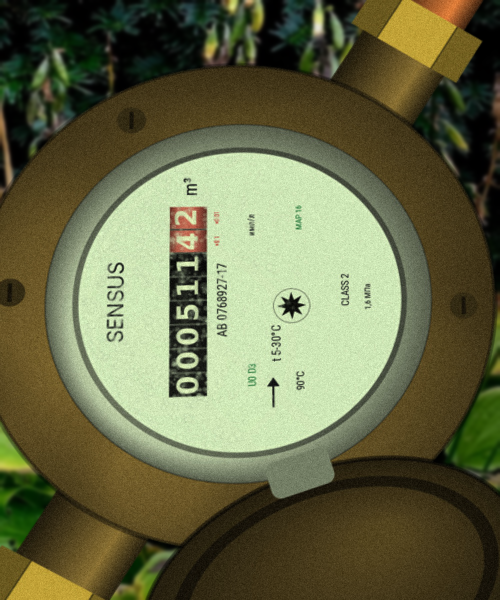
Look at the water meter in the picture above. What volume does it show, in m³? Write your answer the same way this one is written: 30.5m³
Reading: 511.42m³
